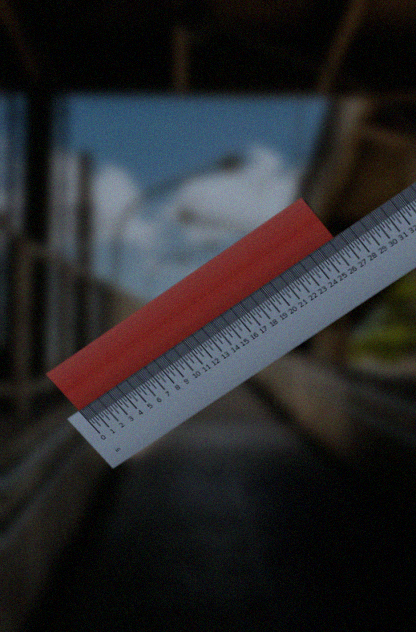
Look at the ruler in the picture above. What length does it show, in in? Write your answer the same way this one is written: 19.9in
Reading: 26.5in
